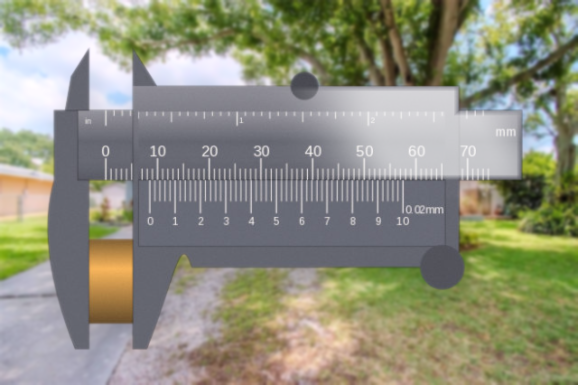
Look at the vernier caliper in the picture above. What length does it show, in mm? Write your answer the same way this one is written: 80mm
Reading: 8.5mm
